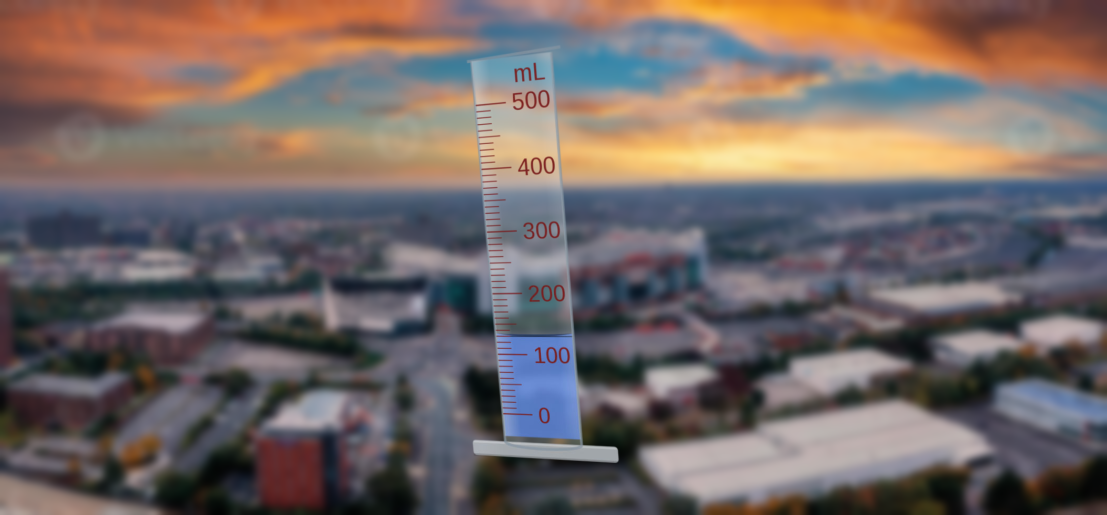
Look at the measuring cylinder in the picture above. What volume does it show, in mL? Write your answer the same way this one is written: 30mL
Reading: 130mL
